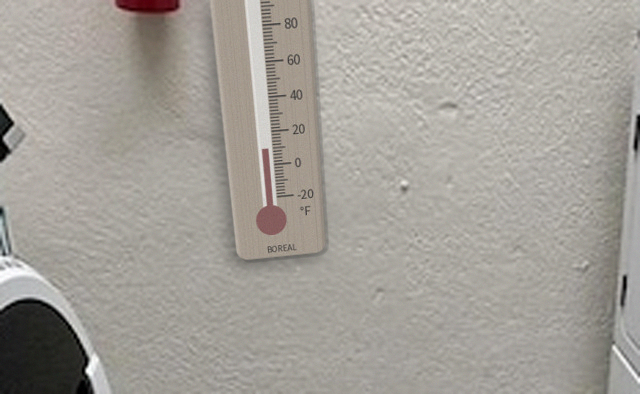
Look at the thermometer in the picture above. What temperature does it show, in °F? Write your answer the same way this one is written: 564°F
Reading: 10°F
